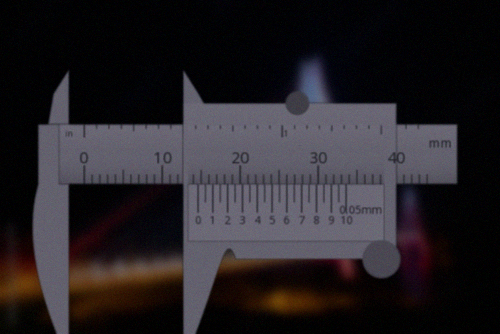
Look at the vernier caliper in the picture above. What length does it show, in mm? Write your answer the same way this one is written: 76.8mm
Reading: 14.6mm
